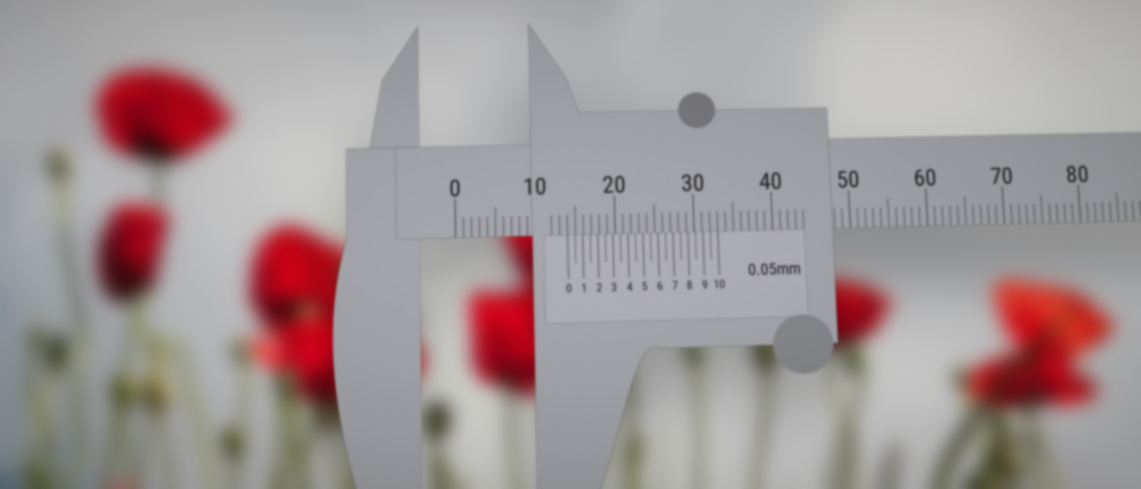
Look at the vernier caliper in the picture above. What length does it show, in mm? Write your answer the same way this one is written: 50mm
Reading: 14.0mm
